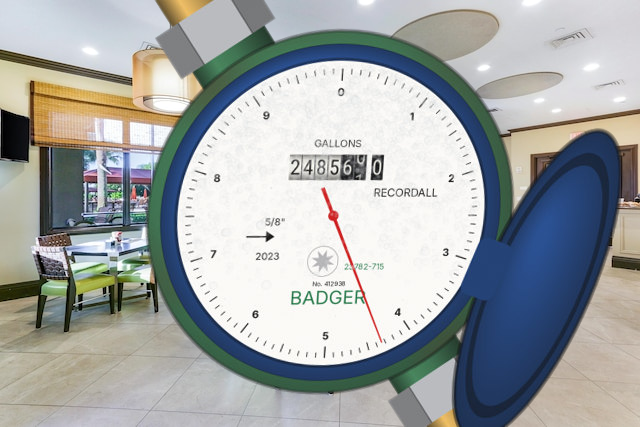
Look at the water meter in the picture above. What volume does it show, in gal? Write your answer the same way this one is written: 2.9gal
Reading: 2485604.3gal
